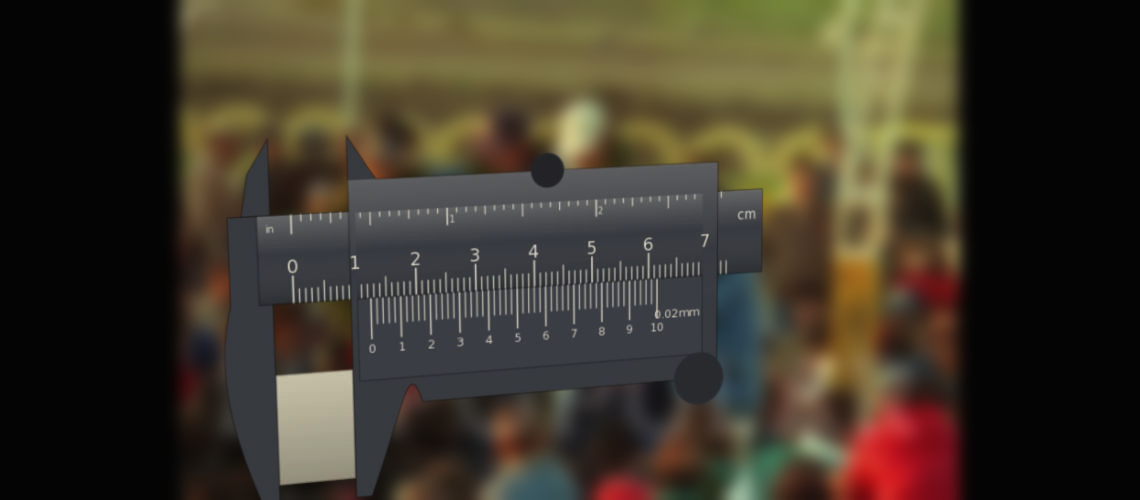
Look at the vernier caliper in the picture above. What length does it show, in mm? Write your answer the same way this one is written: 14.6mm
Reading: 12.5mm
